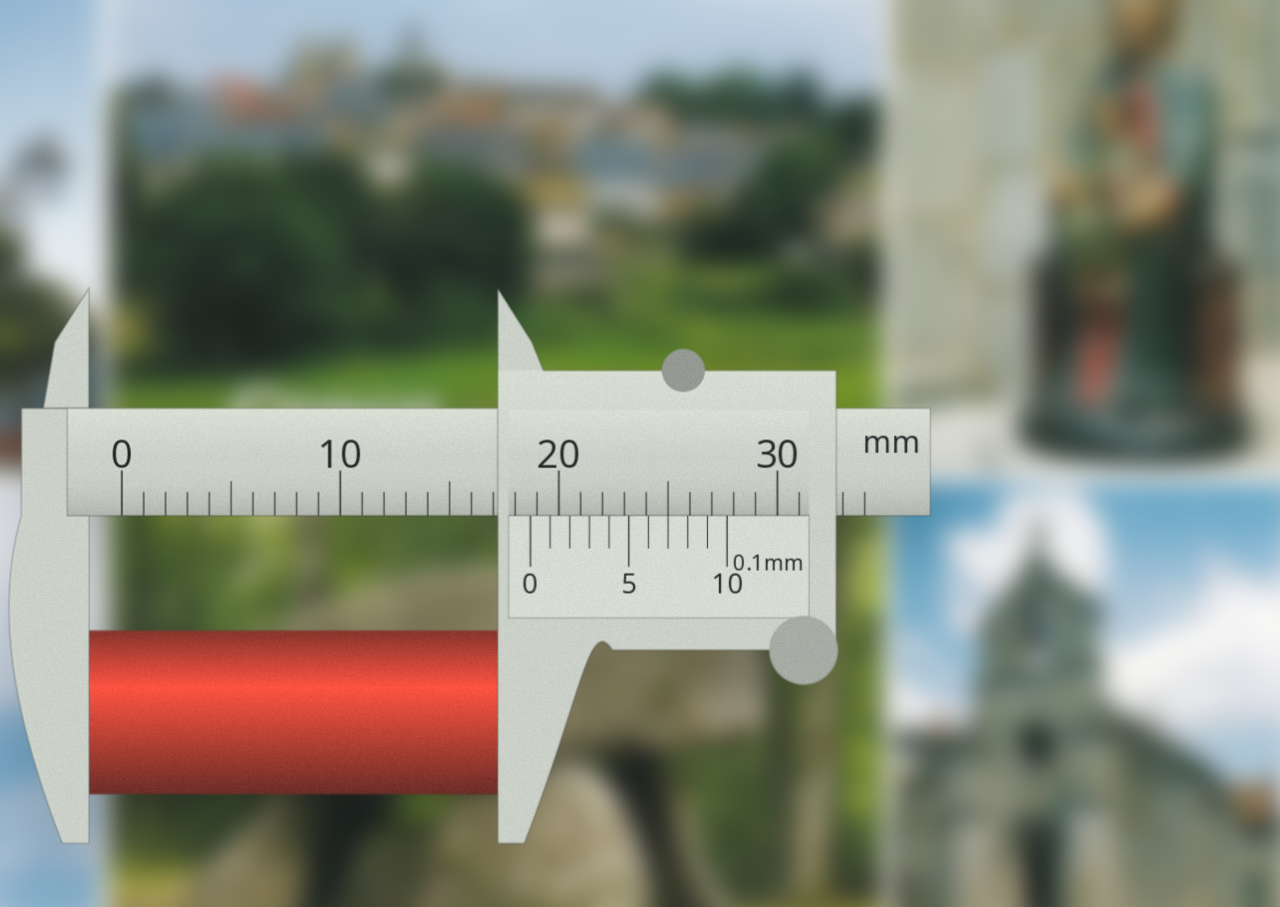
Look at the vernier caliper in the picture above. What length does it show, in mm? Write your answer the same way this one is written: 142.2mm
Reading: 18.7mm
